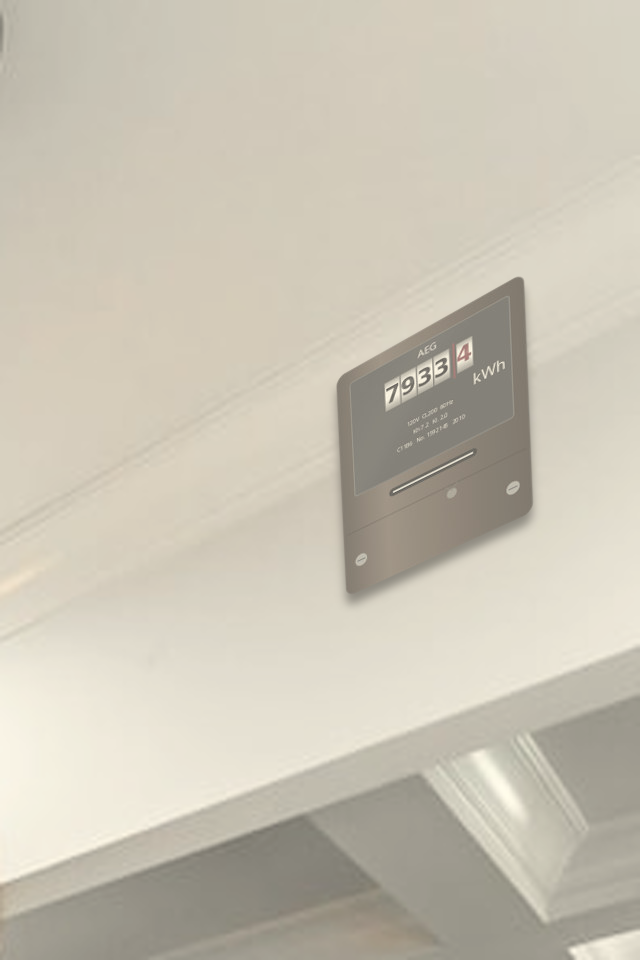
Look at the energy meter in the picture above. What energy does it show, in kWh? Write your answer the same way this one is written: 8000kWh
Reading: 7933.4kWh
